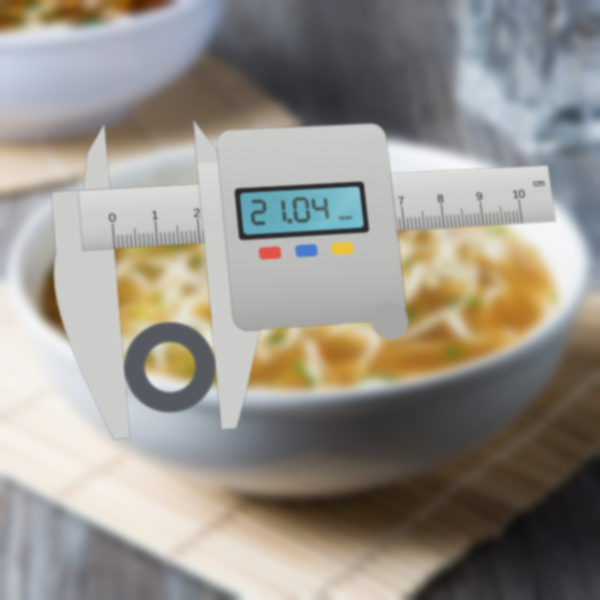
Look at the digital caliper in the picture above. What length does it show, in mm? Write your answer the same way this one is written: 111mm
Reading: 21.04mm
